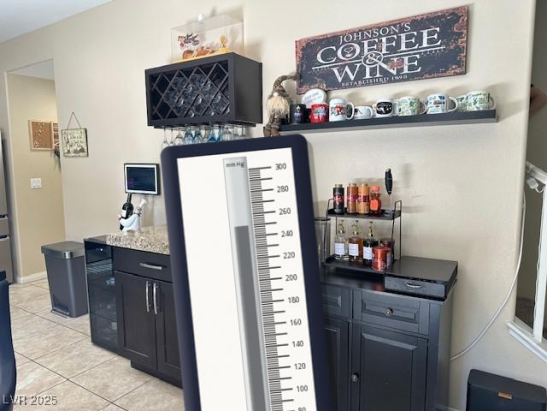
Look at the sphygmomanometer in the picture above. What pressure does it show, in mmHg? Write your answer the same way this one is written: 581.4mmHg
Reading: 250mmHg
